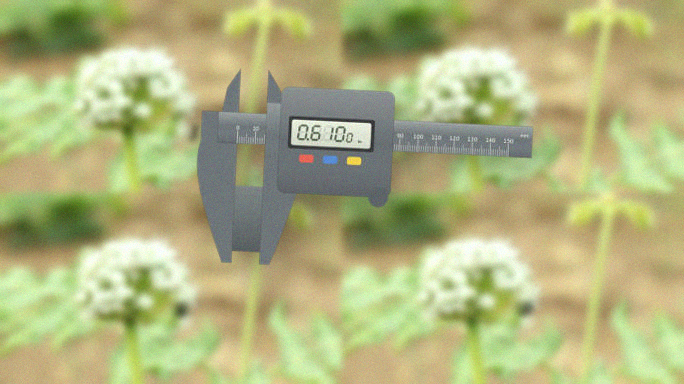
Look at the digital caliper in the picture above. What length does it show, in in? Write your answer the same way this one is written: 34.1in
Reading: 0.6100in
